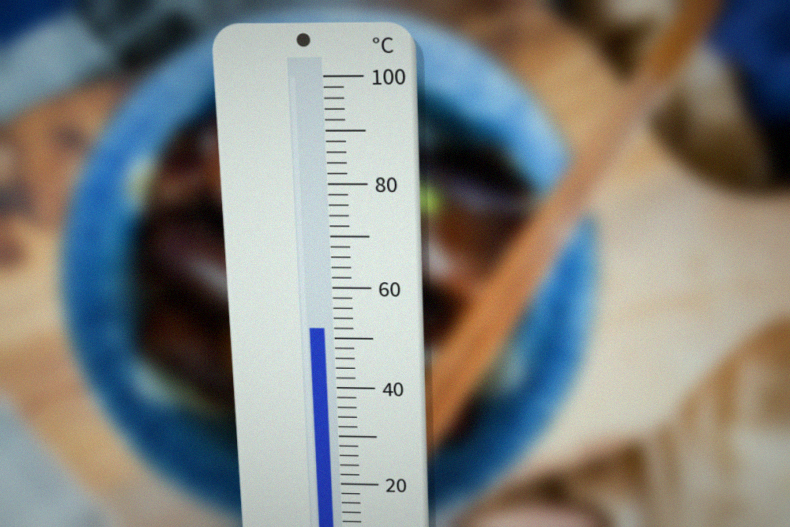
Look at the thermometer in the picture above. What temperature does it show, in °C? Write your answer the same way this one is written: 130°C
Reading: 52°C
